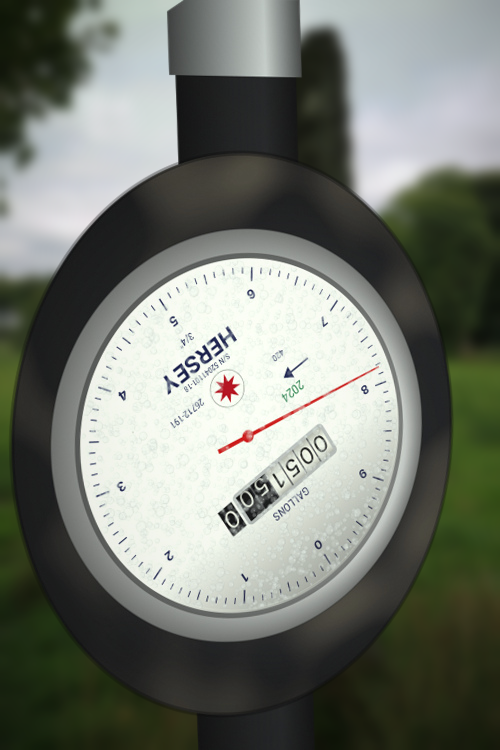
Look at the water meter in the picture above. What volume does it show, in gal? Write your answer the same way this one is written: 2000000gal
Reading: 51497.8gal
